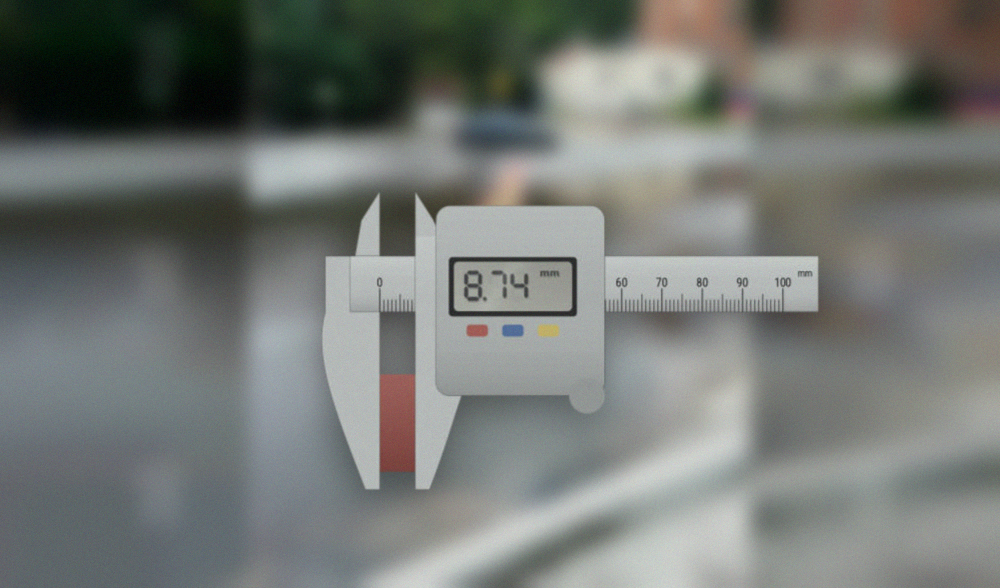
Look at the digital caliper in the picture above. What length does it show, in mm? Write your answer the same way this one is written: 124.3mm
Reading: 8.74mm
